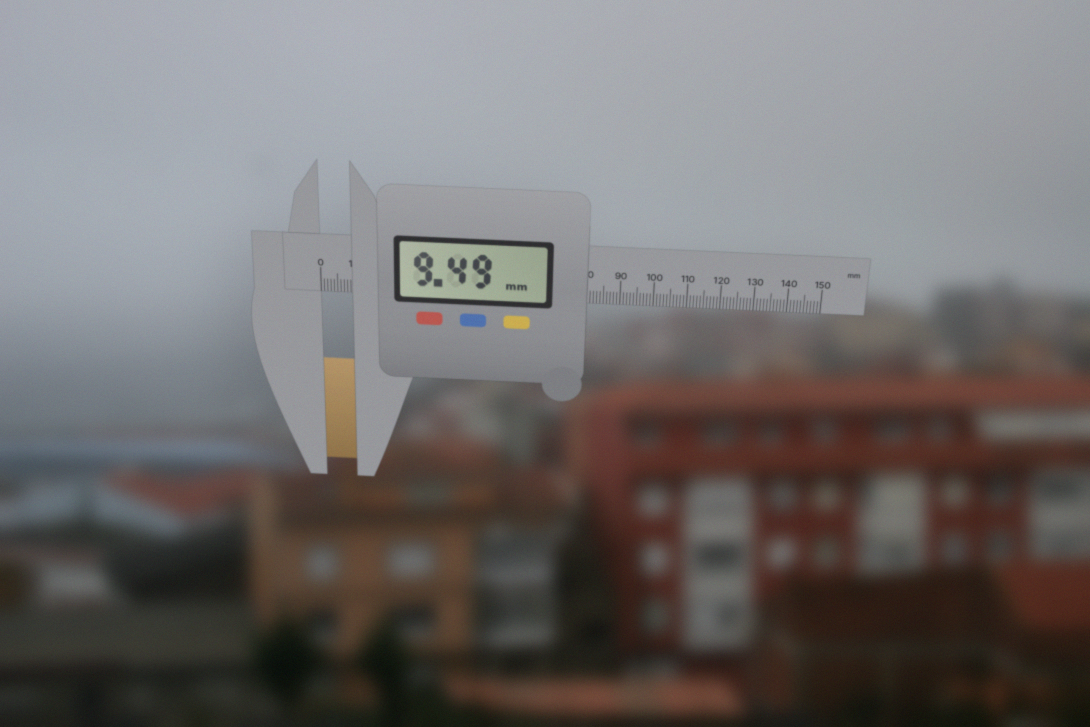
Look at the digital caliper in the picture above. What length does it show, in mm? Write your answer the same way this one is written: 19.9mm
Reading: 9.49mm
